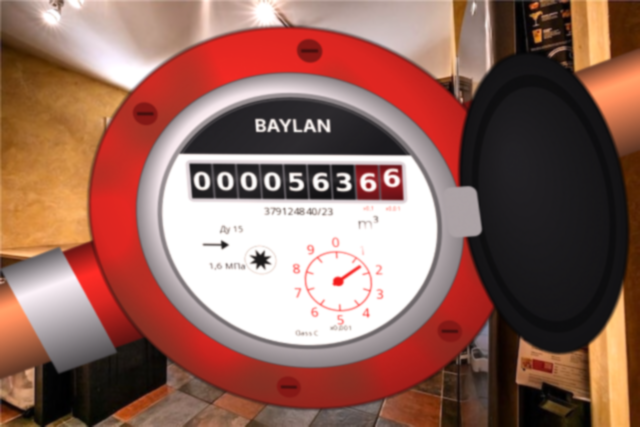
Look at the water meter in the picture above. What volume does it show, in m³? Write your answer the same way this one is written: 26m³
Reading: 563.661m³
